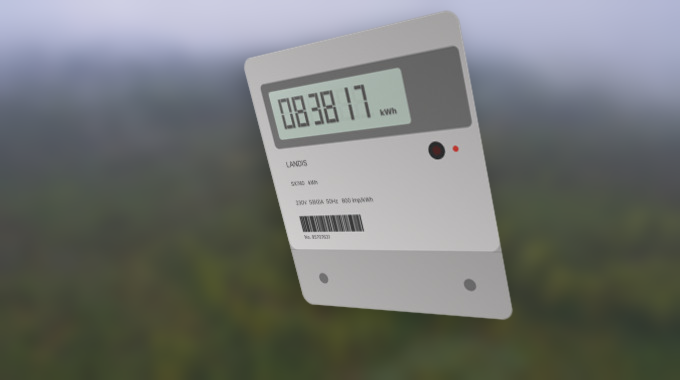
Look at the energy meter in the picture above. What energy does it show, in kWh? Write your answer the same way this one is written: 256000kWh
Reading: 83817kWh
